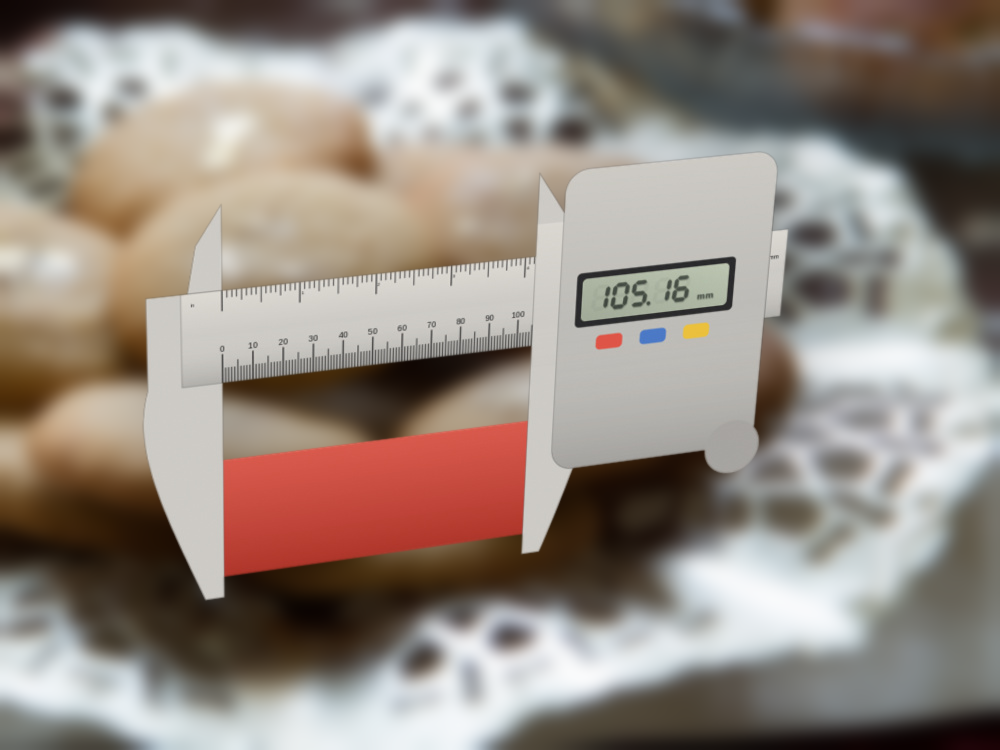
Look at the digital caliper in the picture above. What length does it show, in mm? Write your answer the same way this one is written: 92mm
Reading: 105.16mm
